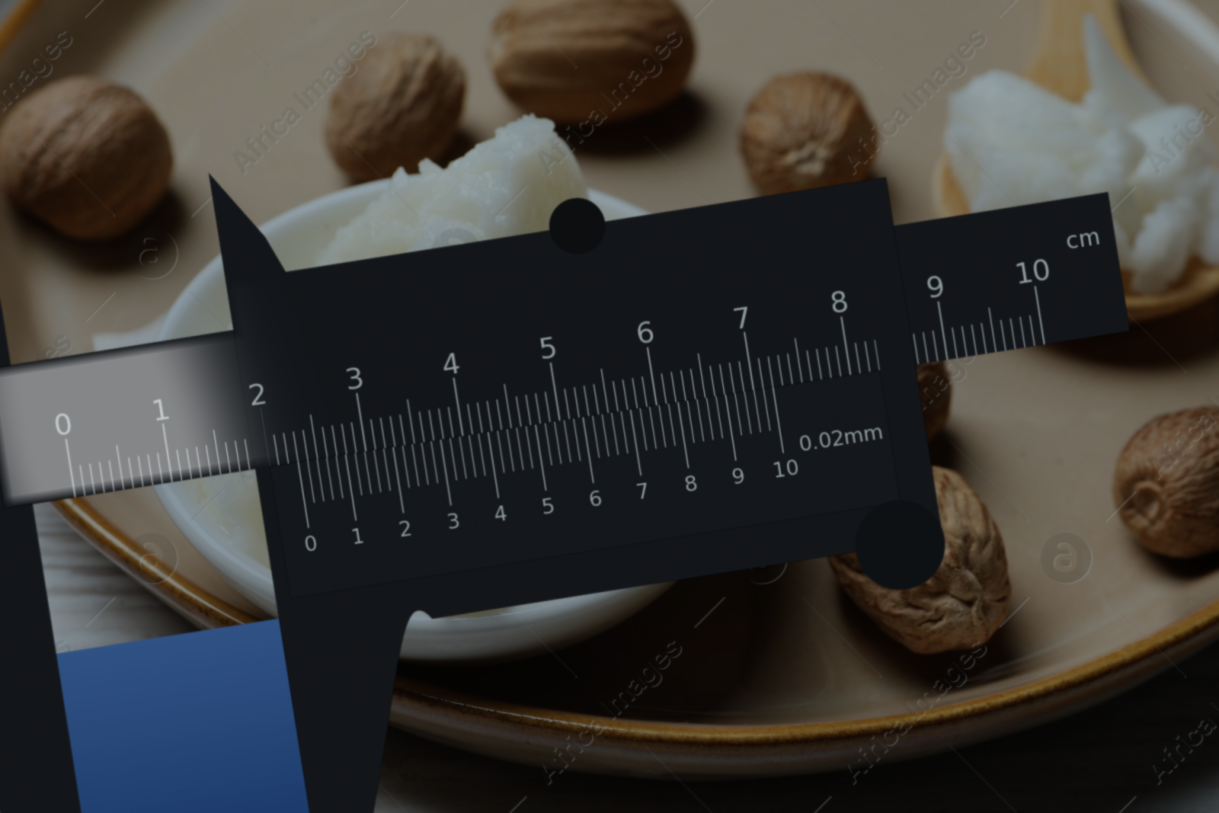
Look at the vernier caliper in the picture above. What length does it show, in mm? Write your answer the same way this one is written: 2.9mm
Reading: 23.0mm
